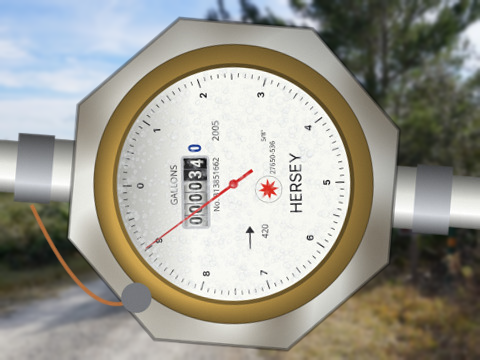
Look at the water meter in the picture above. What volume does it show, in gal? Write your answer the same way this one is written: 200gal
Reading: 339.0gal
